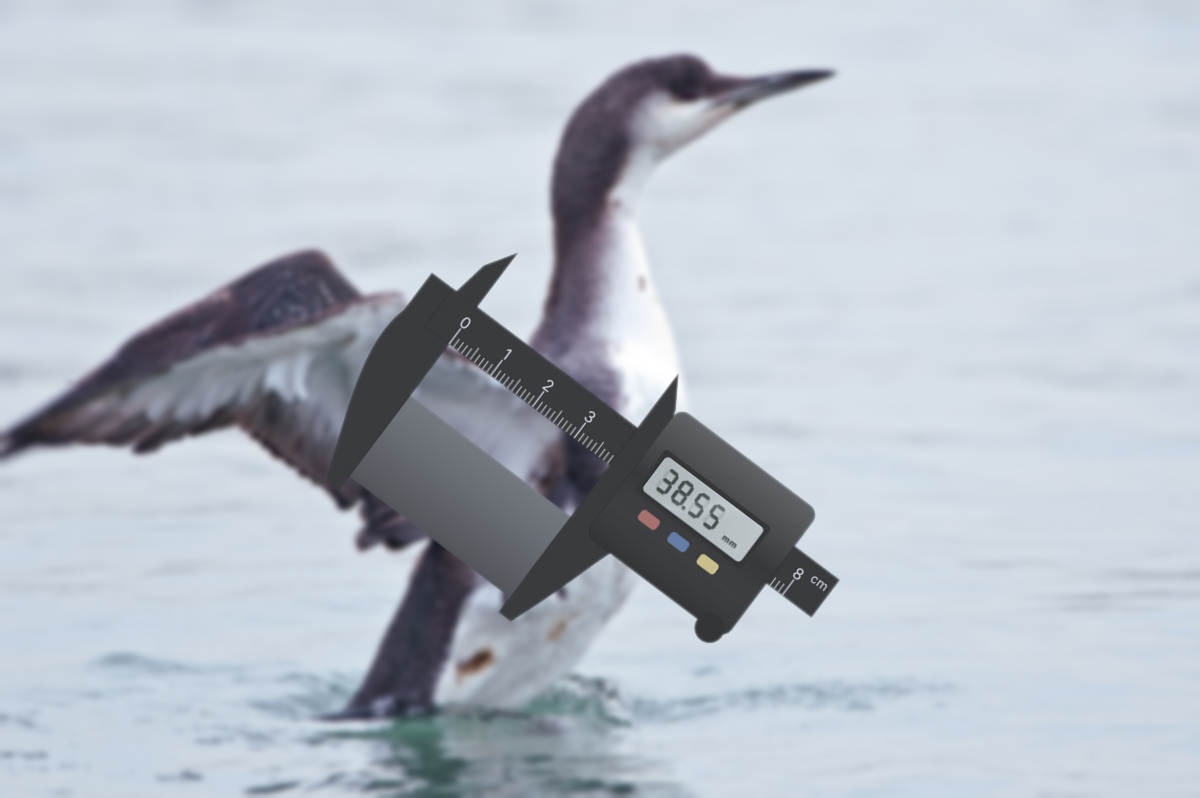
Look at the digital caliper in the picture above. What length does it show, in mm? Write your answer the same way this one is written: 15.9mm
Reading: 38.55mm
